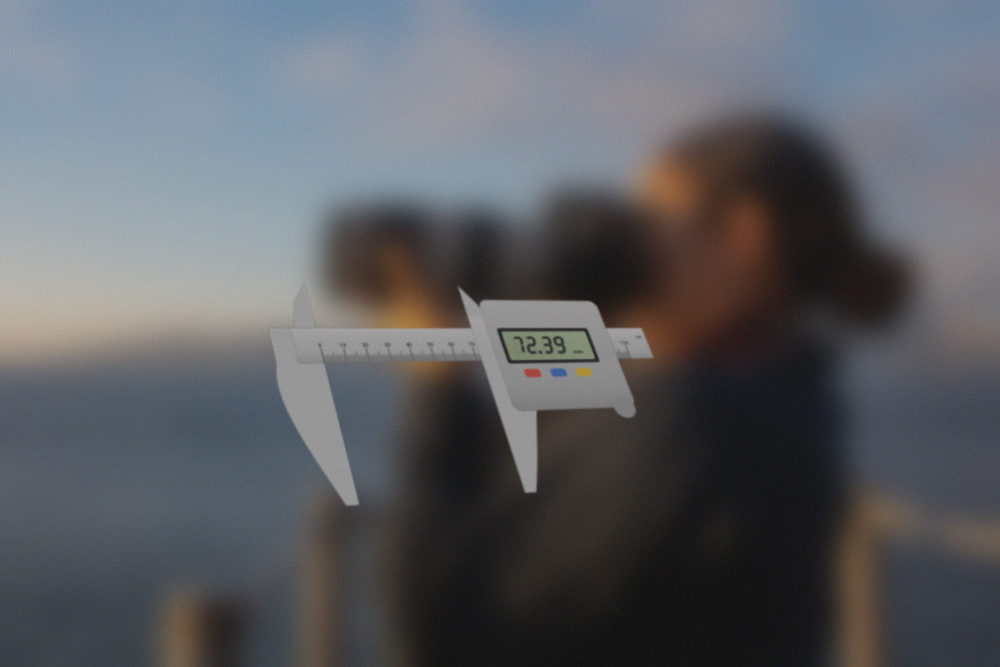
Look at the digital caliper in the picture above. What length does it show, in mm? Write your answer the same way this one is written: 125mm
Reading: 72.39mm
